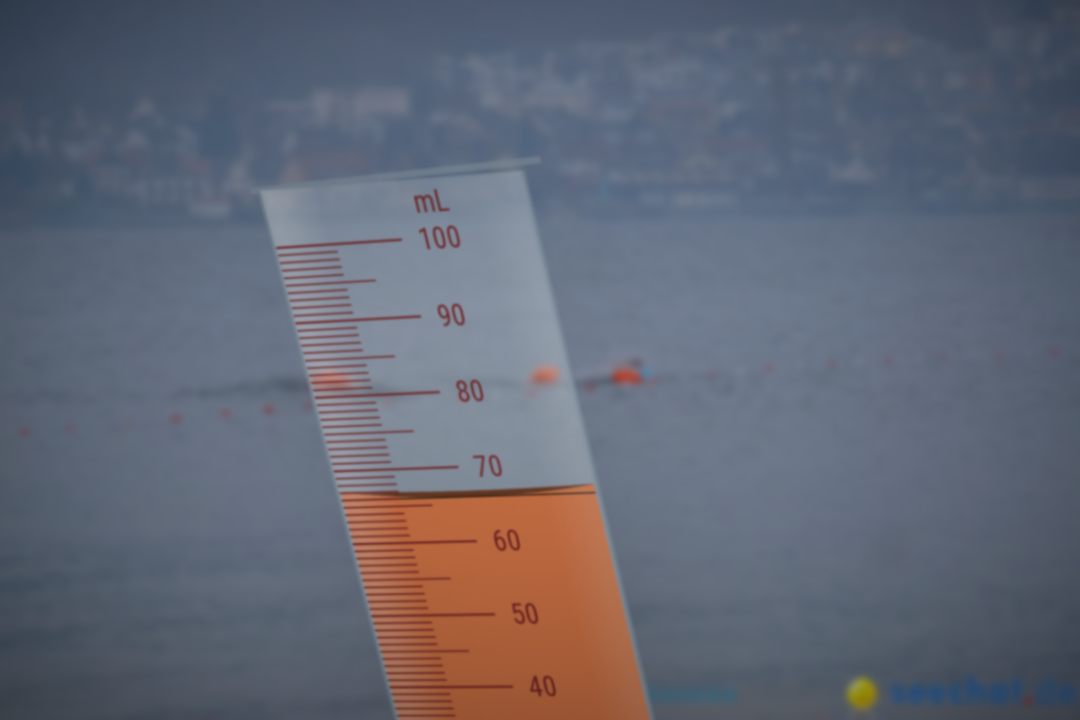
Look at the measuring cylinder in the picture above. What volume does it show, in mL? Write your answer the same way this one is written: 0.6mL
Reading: 66mL
